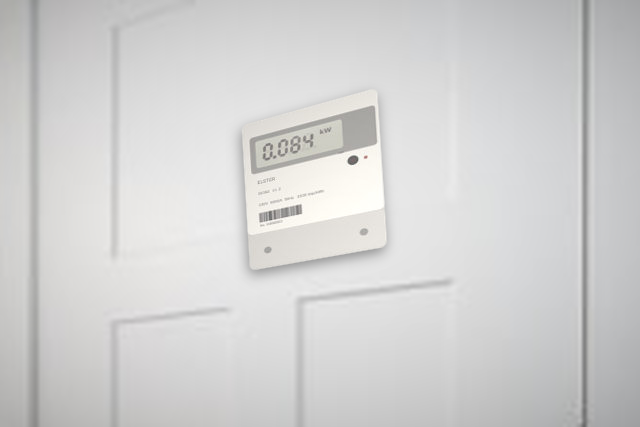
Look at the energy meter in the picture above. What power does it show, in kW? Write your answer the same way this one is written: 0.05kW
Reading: 0.084kW
